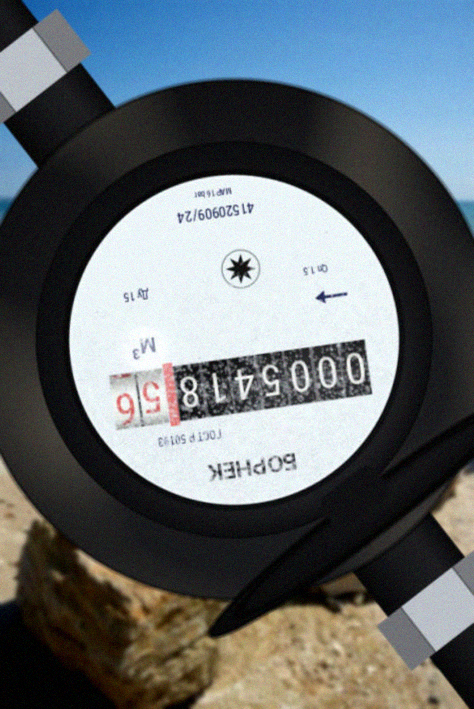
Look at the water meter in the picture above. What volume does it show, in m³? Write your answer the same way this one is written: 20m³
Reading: 5418.56m³
